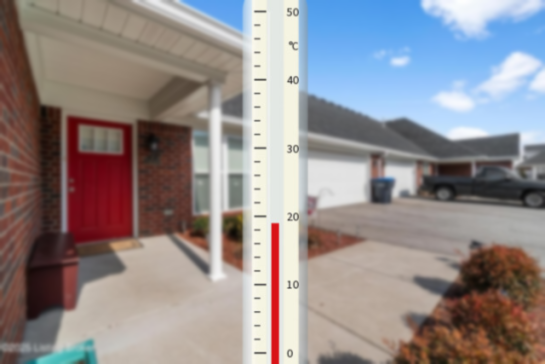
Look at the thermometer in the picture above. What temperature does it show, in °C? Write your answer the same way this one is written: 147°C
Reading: 19°C
